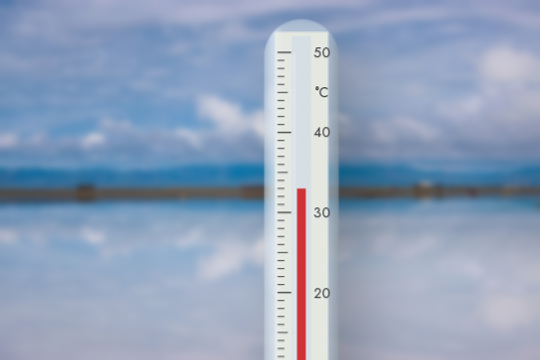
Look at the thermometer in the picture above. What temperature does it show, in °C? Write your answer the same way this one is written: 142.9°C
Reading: 33°C
